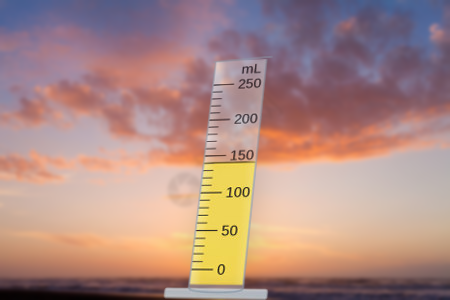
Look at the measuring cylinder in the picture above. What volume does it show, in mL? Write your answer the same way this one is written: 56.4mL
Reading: 140mL
